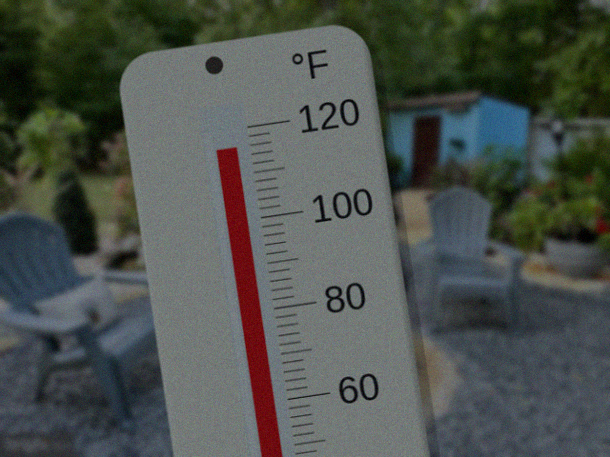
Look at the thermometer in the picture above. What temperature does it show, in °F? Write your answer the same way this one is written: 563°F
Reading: 116°F
